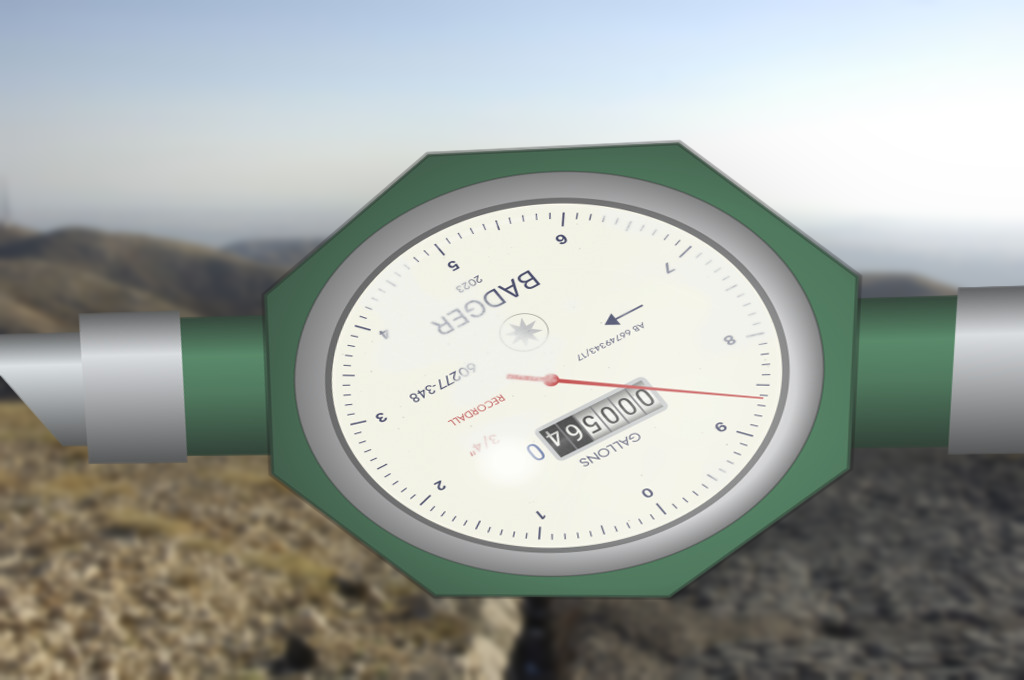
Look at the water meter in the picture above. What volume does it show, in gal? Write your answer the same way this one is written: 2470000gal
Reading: 5638.6gal
